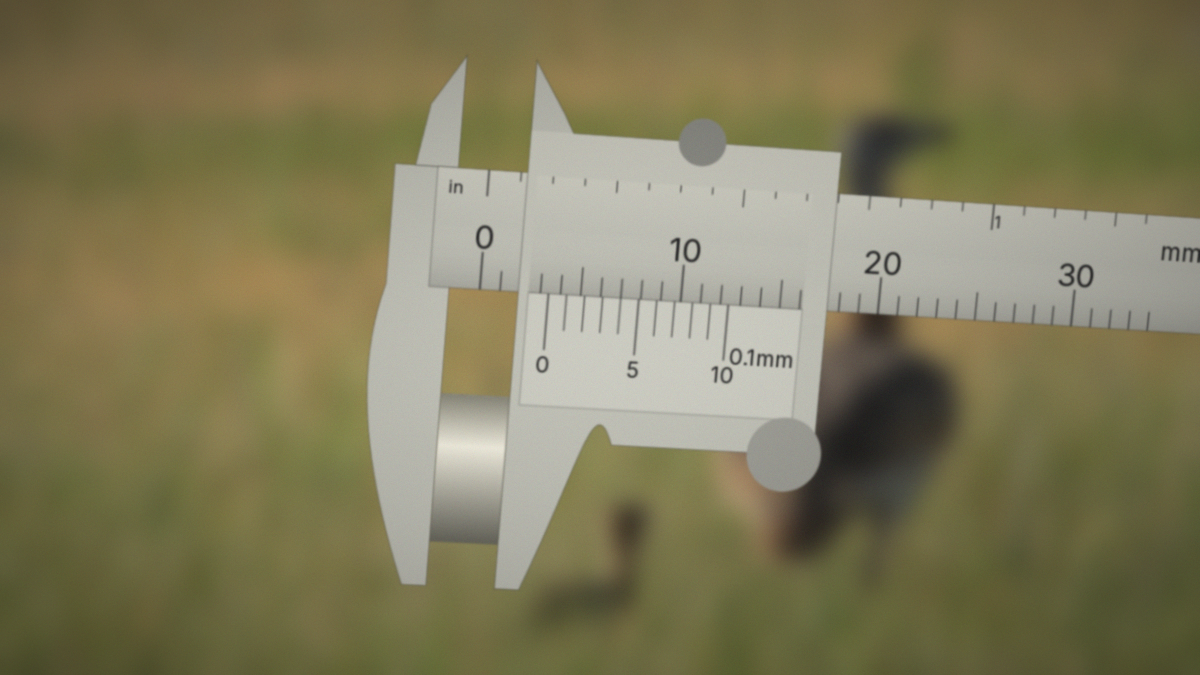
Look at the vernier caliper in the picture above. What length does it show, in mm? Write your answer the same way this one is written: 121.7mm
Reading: 3.4mm
